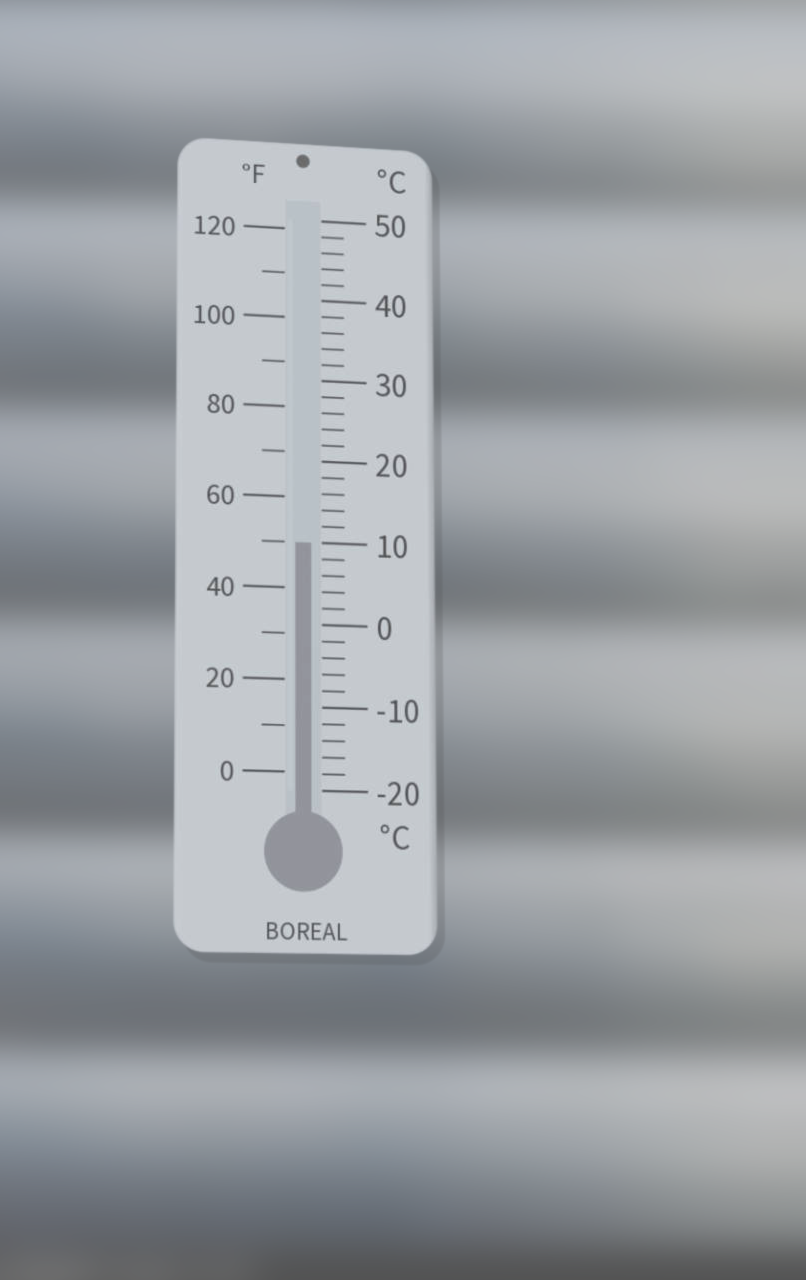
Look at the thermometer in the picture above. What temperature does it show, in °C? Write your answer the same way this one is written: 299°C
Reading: 10°C
